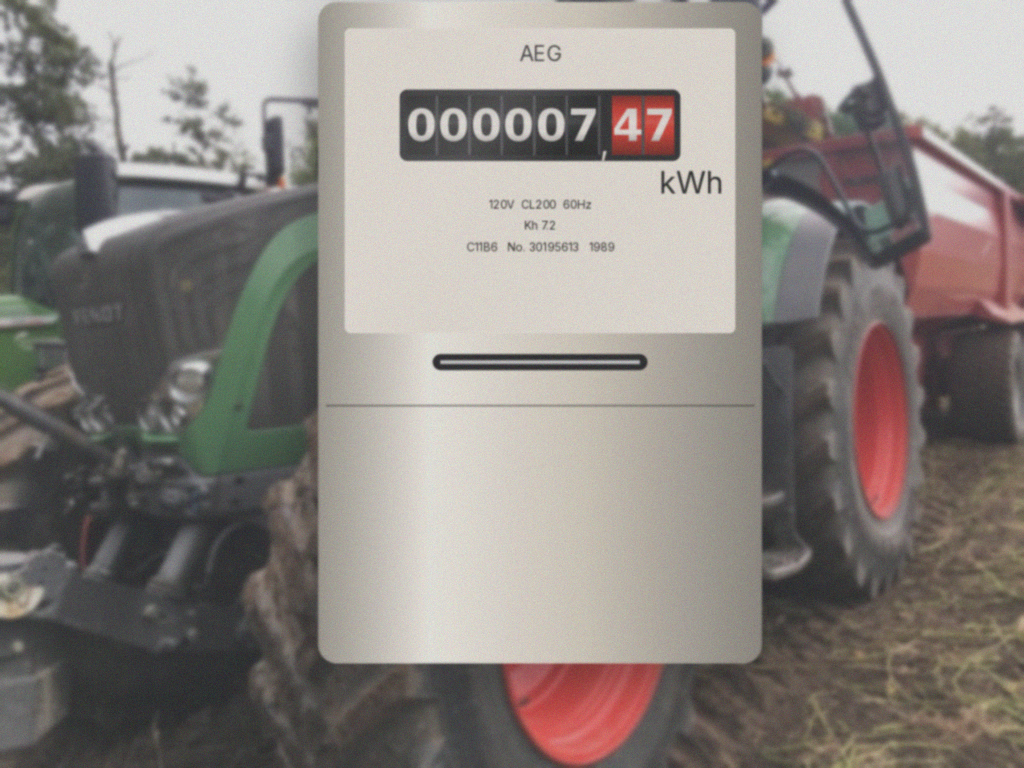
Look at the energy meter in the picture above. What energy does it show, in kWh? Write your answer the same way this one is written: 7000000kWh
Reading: 7.47kWh
